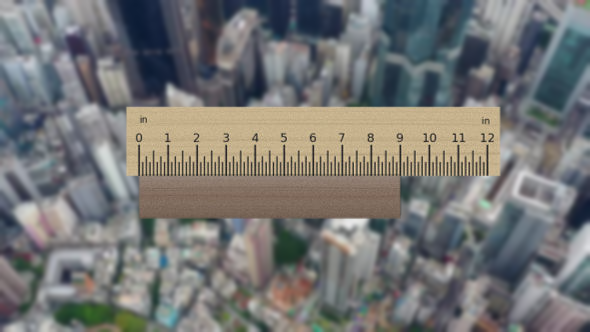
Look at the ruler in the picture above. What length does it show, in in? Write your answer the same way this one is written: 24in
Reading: 9in
